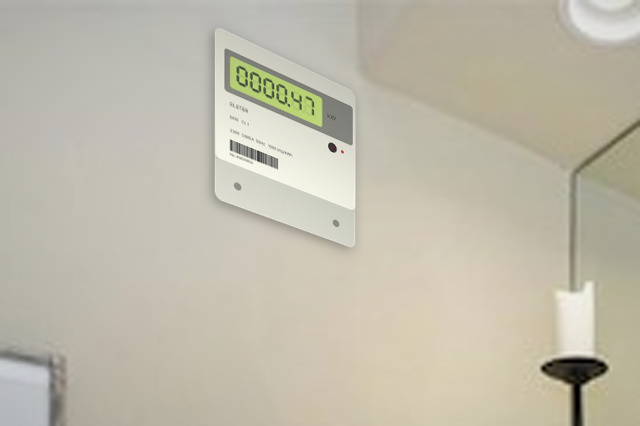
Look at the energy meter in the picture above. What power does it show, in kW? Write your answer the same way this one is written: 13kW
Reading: 0.47kW
